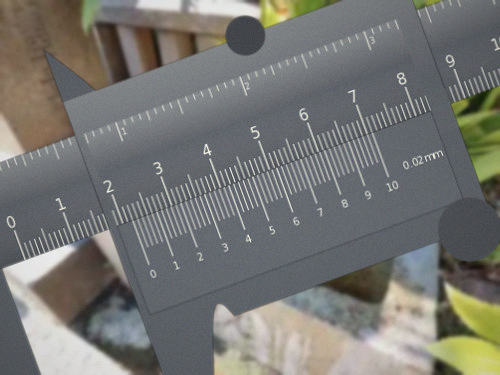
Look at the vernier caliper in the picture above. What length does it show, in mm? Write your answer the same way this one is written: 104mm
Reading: 22.0mm
